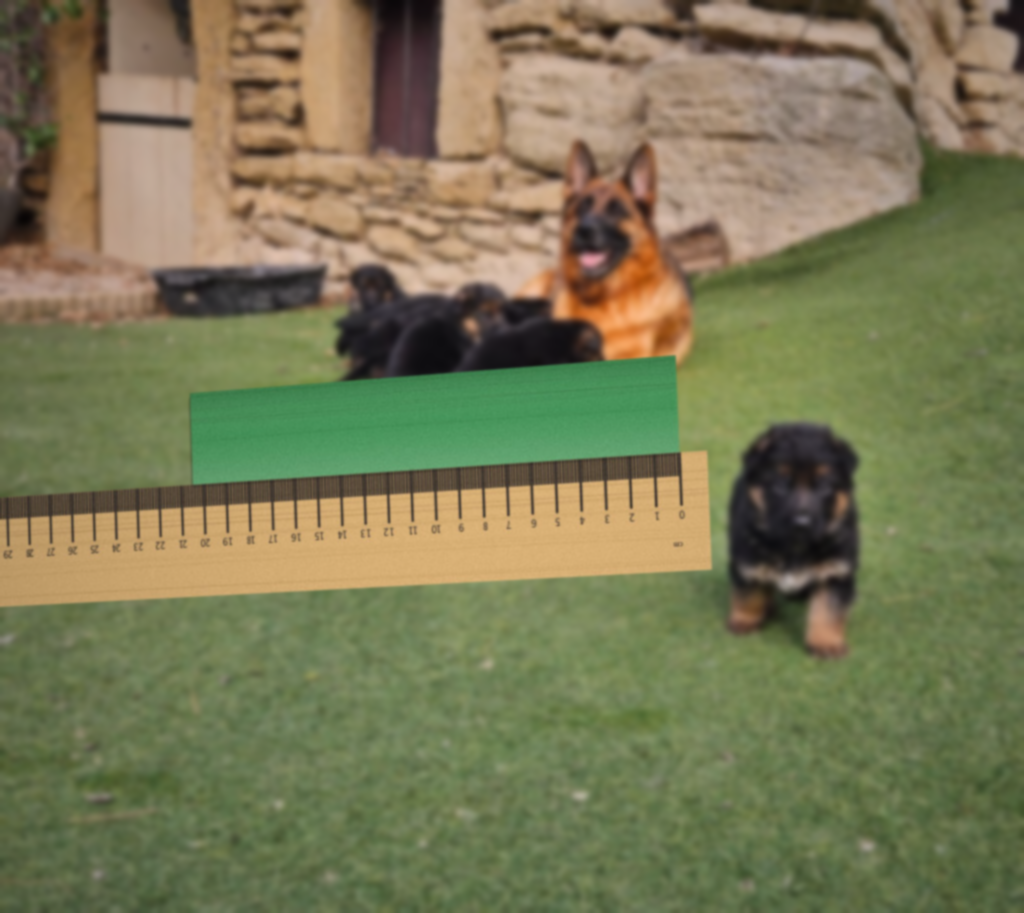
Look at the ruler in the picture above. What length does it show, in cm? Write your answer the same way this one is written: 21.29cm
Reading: 20.5cm
